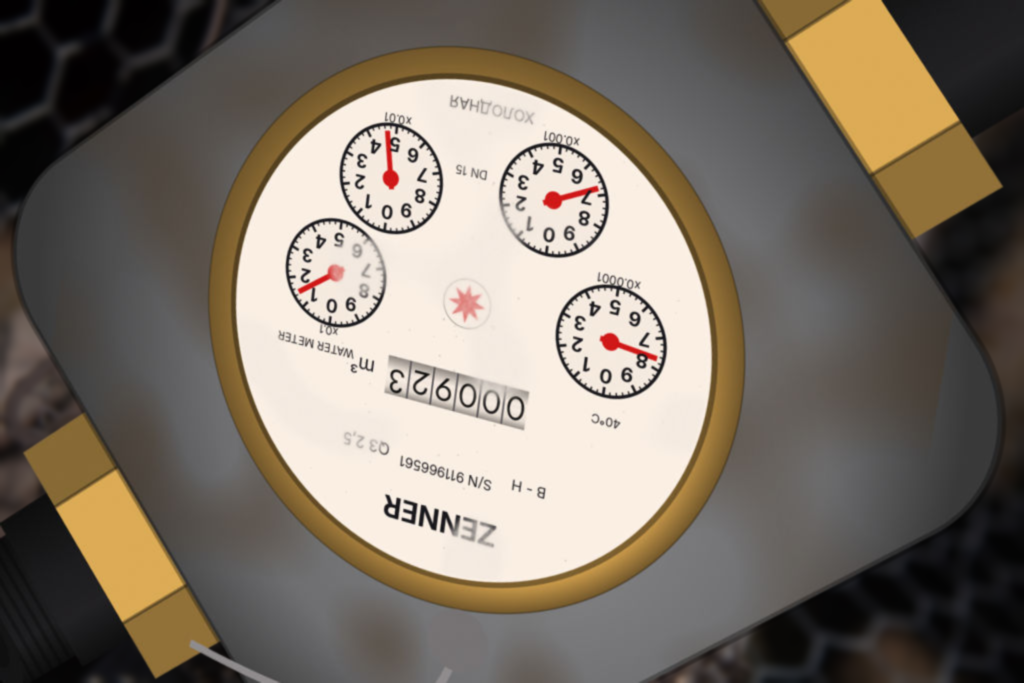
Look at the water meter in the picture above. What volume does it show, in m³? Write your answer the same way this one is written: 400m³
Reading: 923.1467m³
